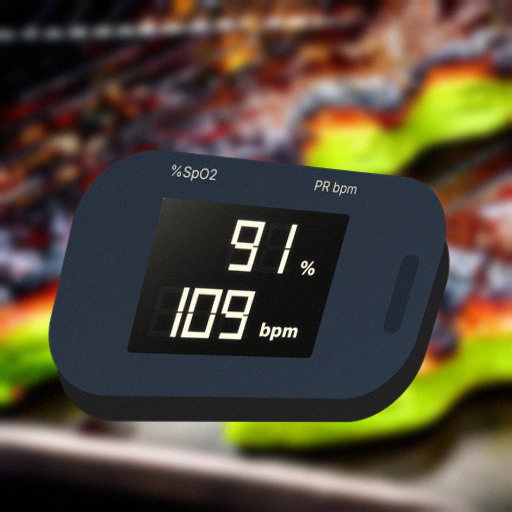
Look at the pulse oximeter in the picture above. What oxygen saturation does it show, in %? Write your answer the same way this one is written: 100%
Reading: 91%
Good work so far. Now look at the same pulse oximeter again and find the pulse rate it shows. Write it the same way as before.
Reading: 109bpm
